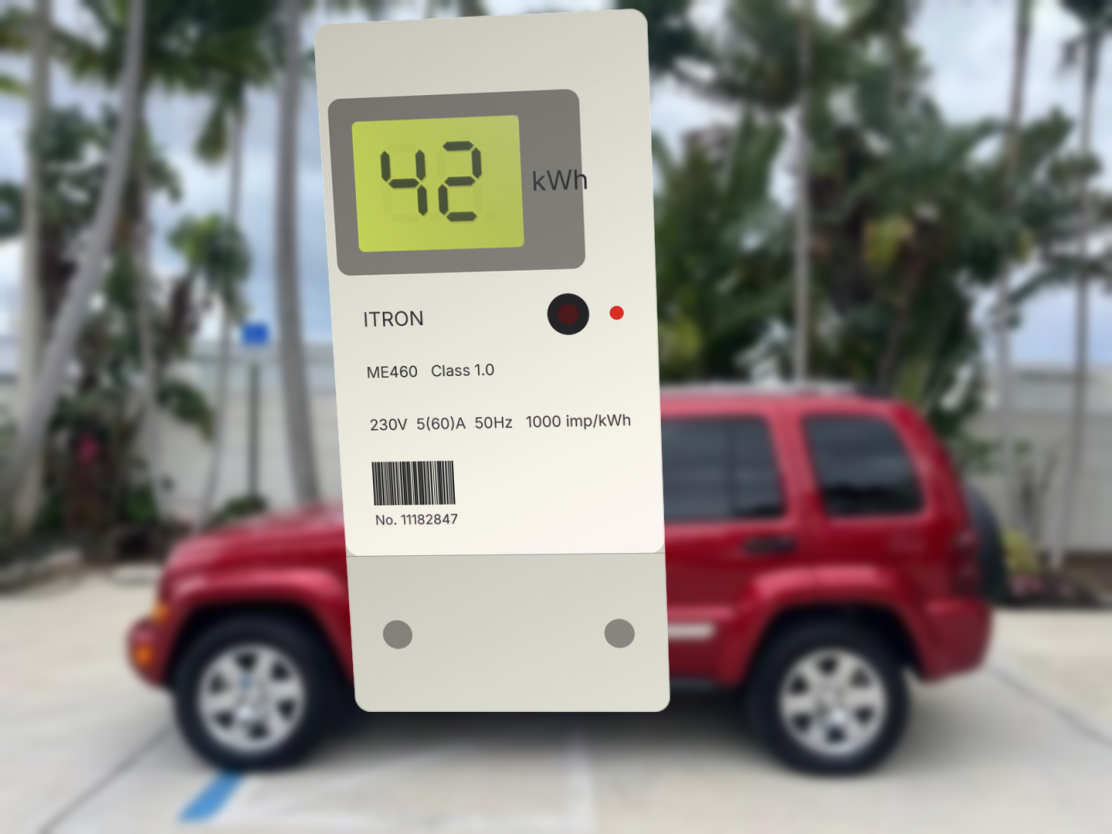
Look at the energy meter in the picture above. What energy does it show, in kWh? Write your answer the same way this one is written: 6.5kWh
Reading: 42kWh
